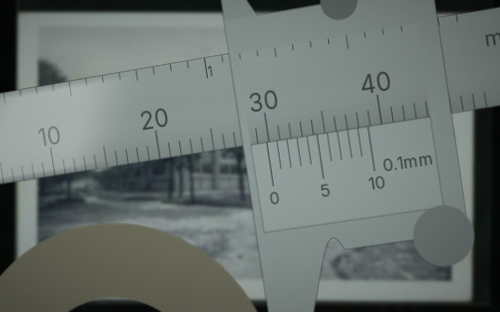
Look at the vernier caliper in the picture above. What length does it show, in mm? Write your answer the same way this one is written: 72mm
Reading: 29.8mm
